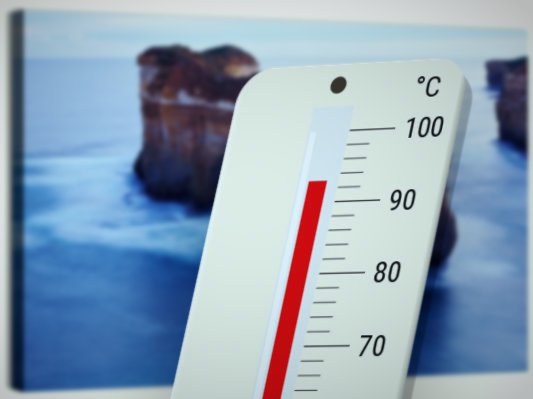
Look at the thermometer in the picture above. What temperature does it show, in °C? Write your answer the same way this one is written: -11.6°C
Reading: 93°C
